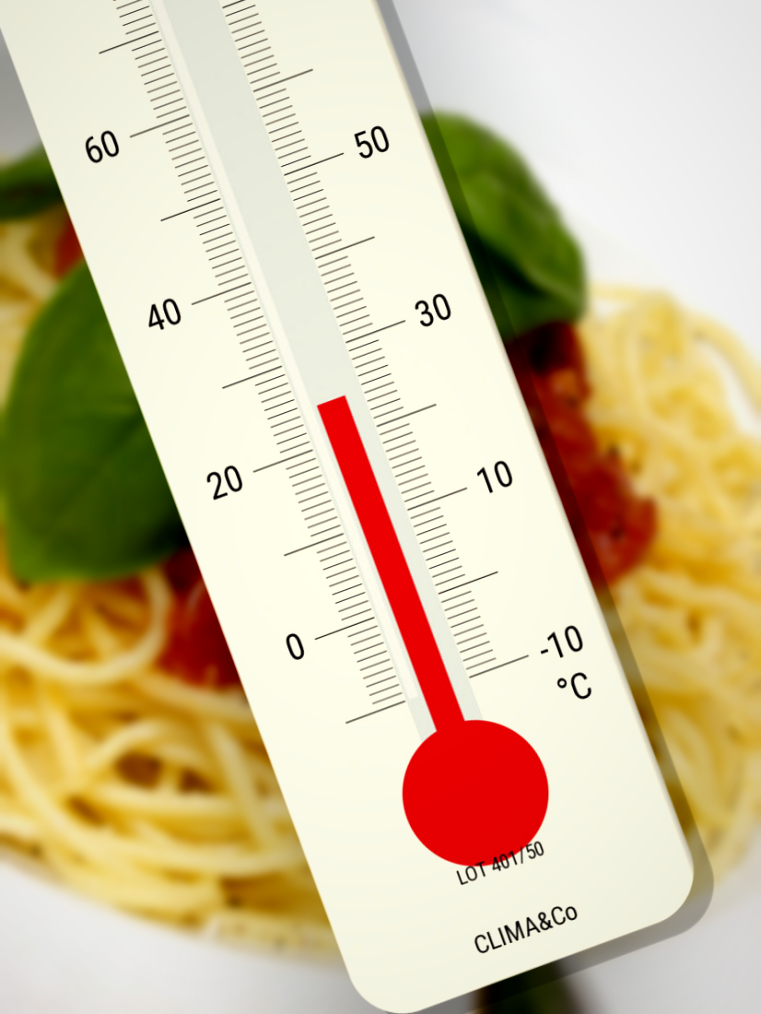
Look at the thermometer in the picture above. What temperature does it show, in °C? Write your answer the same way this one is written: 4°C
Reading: 24.5°C
